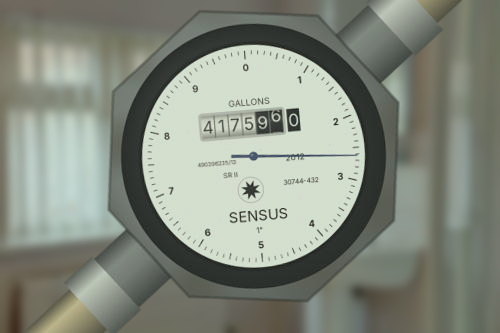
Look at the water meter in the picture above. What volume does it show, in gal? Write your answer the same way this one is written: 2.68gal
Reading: 4175962.6gal
